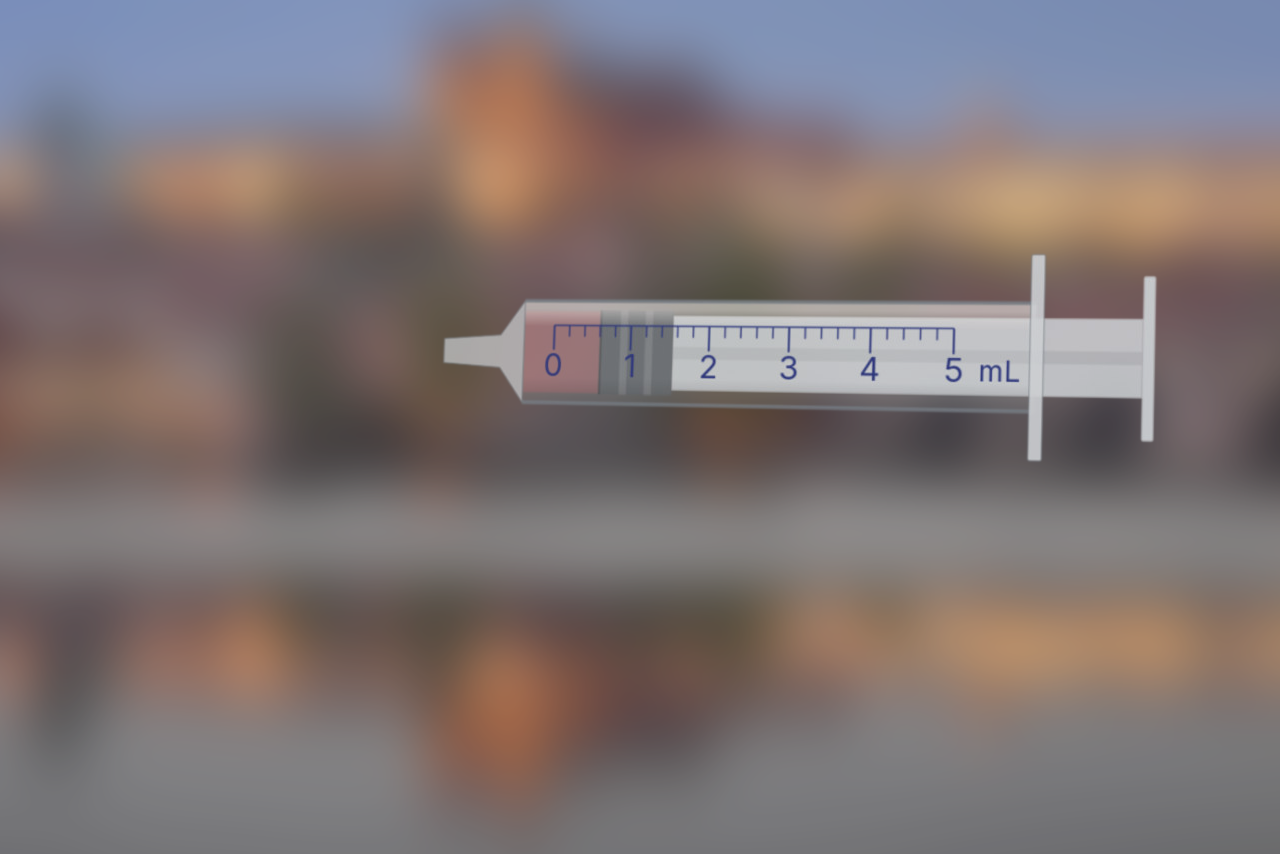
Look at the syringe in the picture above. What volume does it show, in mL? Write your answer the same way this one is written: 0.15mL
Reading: 0.6mL
